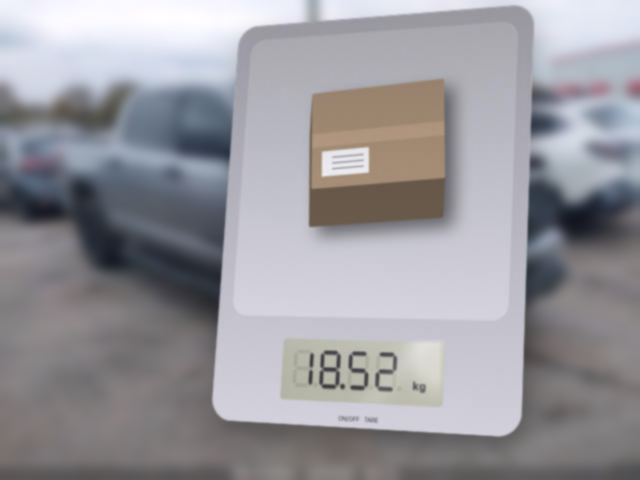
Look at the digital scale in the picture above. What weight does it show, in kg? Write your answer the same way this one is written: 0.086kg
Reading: 18.52kg
